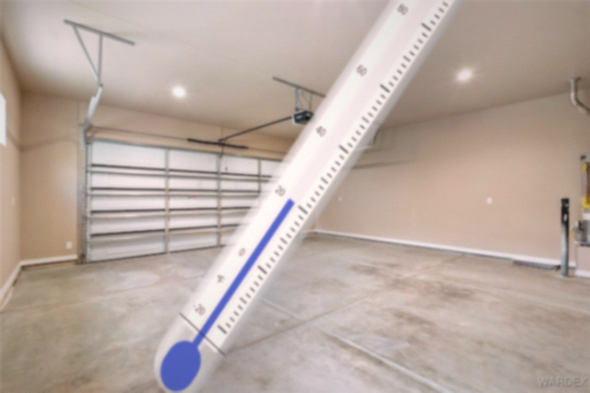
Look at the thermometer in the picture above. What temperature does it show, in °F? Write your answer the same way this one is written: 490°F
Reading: 20°F
